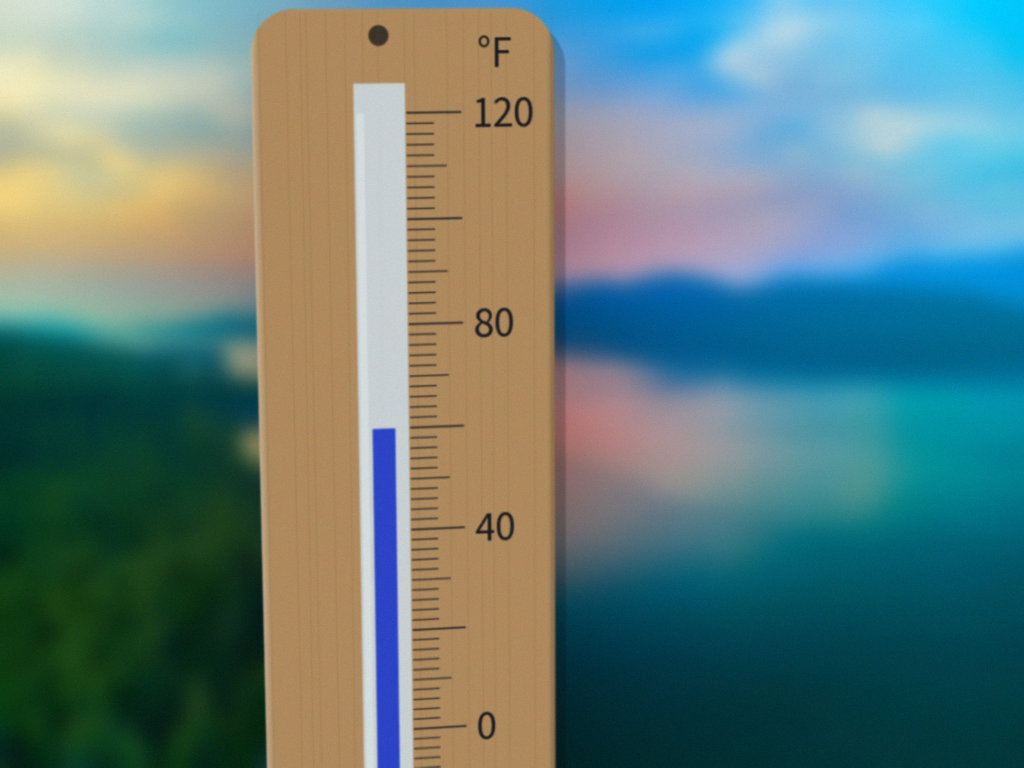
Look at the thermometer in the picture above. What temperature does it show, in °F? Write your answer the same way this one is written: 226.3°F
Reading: 60°F
